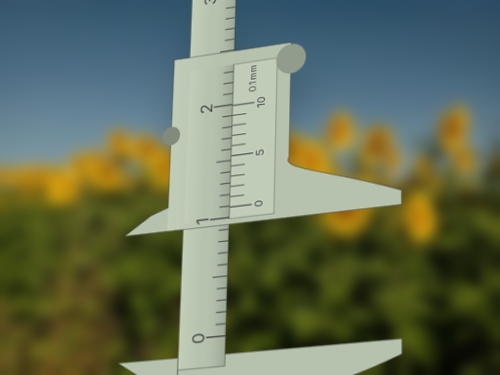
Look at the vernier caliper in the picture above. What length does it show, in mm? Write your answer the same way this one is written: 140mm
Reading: 10.9mm
